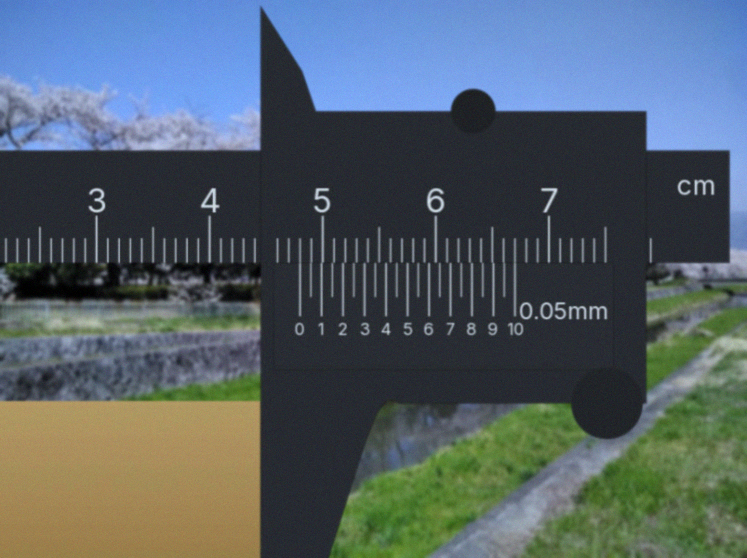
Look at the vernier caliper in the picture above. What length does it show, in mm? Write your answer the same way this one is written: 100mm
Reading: 48.0mm
